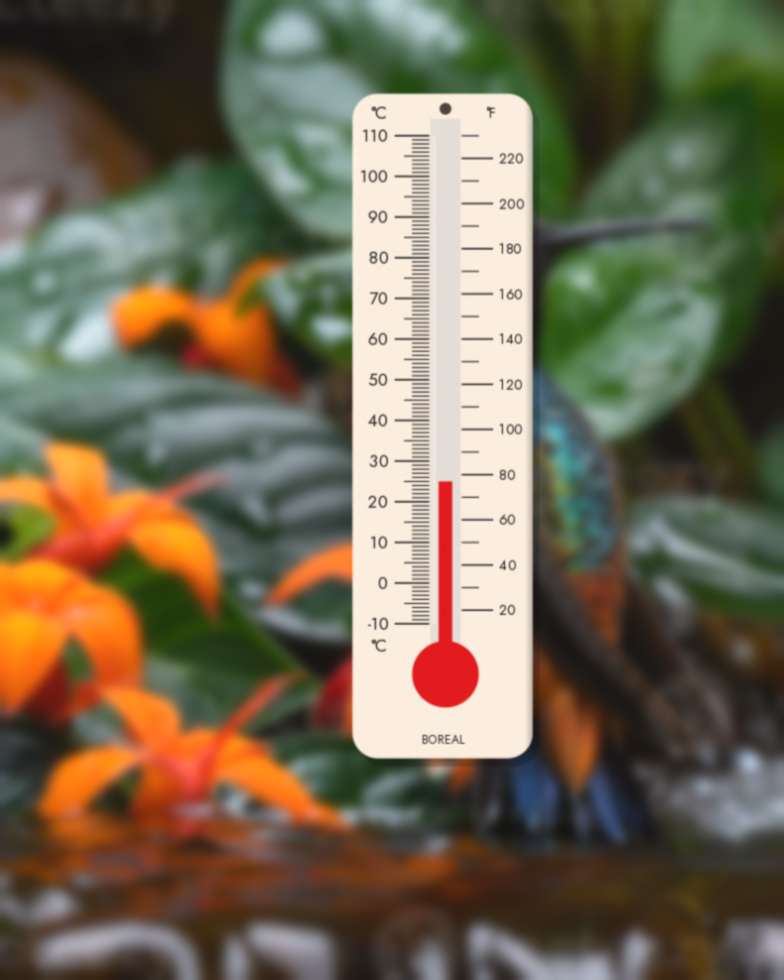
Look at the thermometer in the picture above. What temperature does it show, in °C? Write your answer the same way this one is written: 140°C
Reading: 25°C
